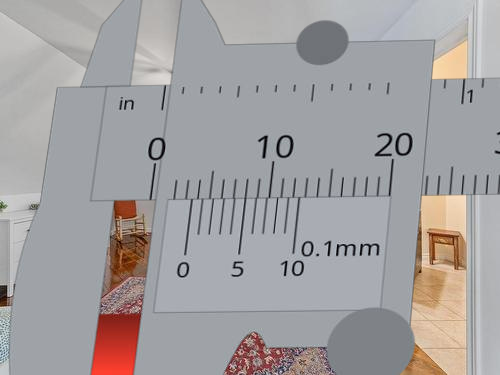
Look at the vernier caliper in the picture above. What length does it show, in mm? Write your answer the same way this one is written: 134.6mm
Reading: 3.5mm
